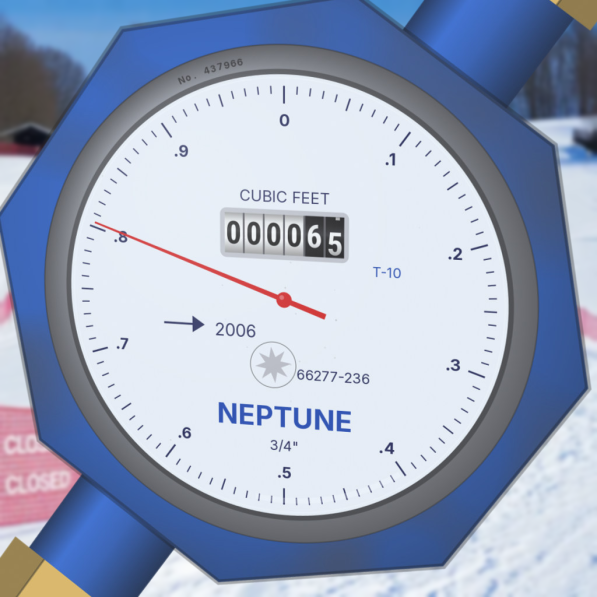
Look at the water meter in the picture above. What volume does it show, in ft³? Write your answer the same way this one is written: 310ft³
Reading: 64.80ft³
